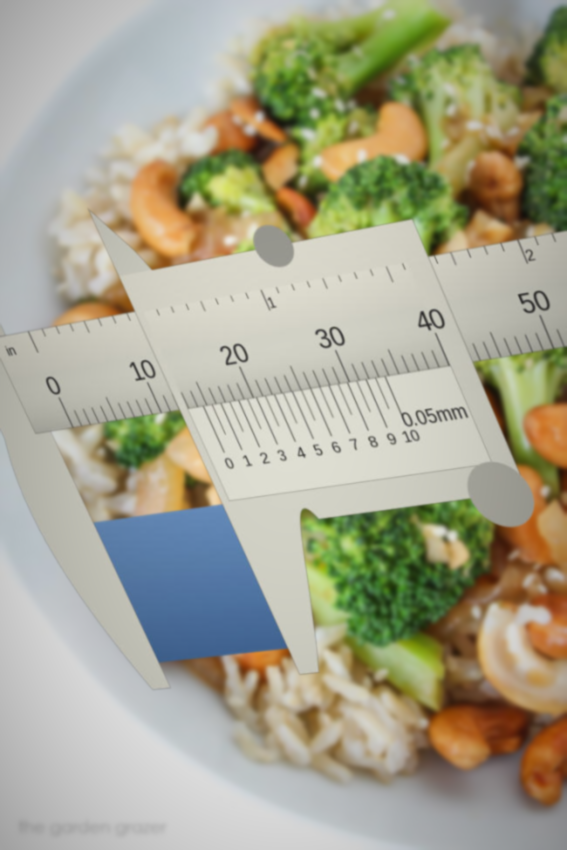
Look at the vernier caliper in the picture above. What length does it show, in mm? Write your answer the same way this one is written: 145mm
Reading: 14.6mm
